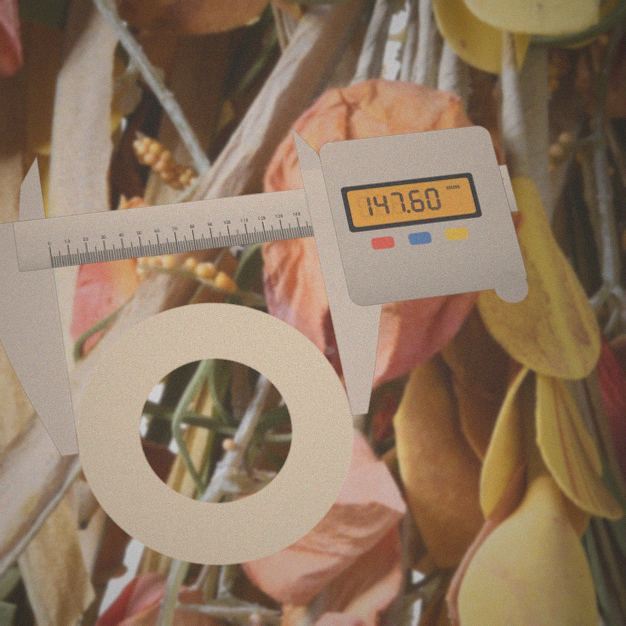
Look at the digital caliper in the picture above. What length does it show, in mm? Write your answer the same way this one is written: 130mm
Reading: 147.60mm
